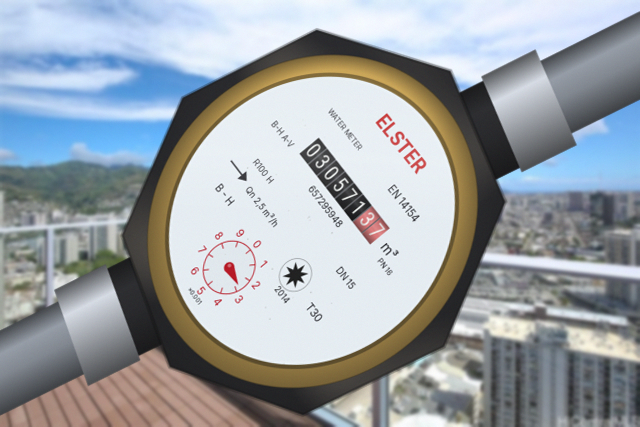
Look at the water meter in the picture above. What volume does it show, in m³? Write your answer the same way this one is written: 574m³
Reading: 30571.372m³
